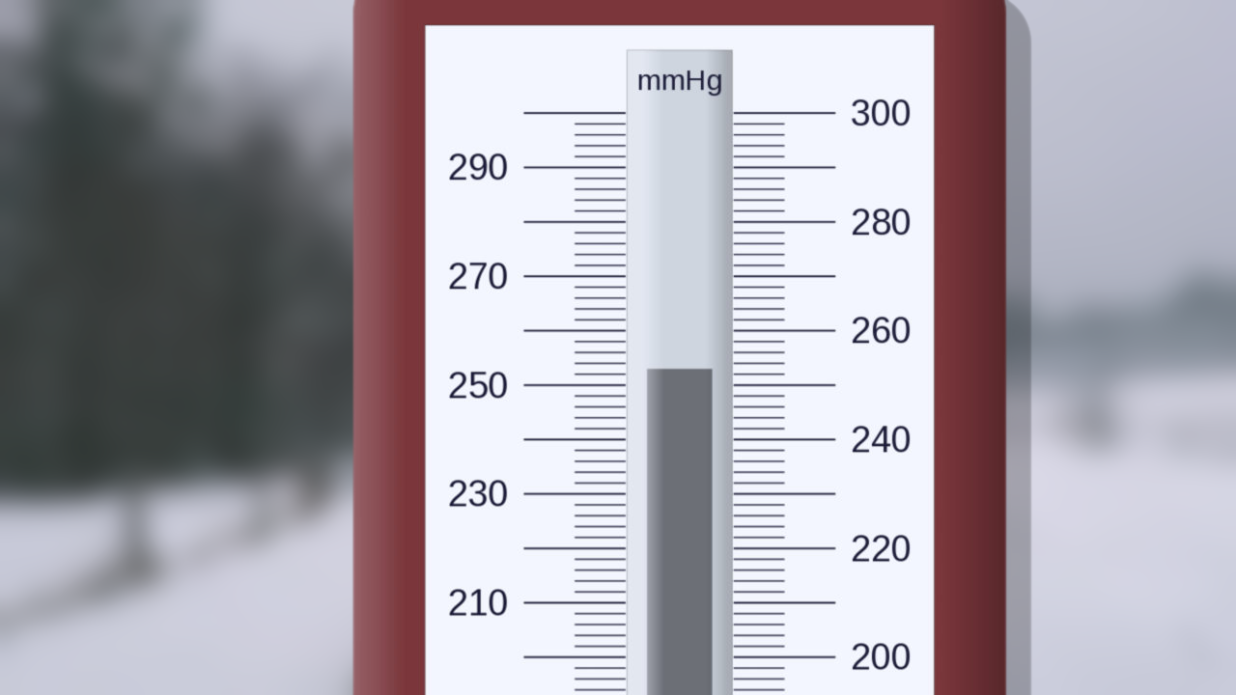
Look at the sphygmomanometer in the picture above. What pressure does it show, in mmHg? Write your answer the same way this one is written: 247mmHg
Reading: 253mmHg
